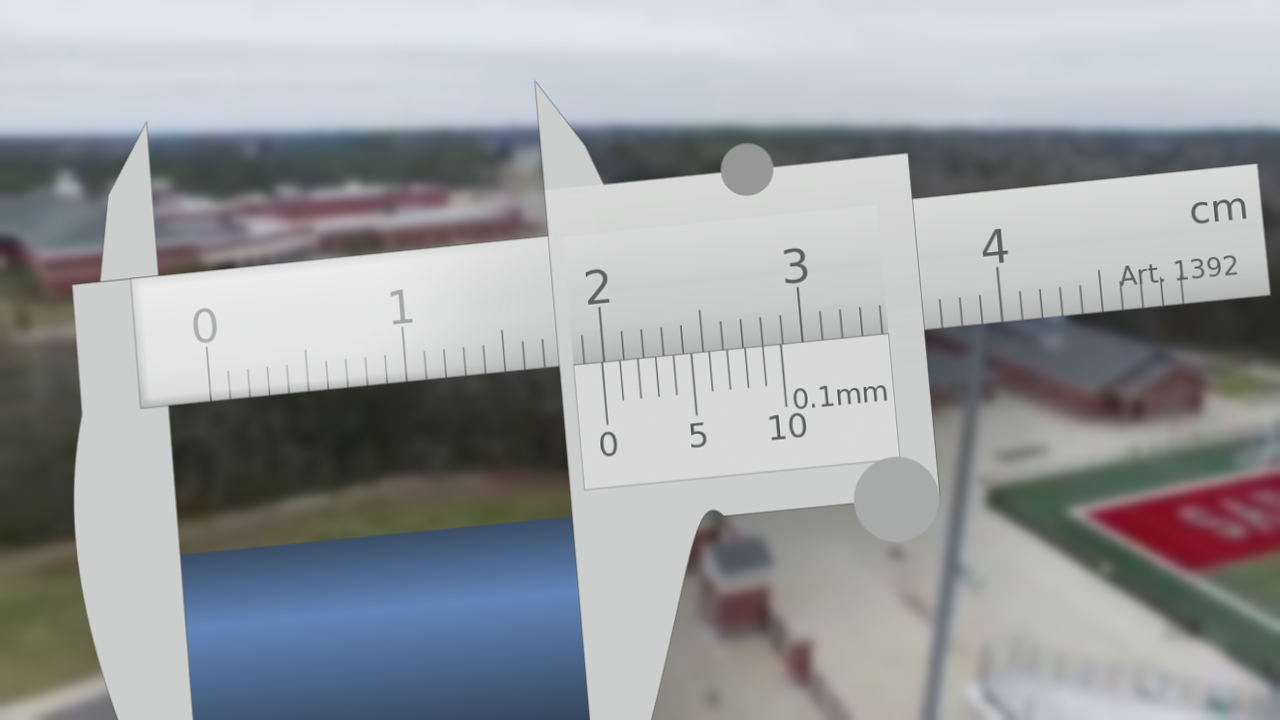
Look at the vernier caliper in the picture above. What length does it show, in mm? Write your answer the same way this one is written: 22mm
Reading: 19.9mm
